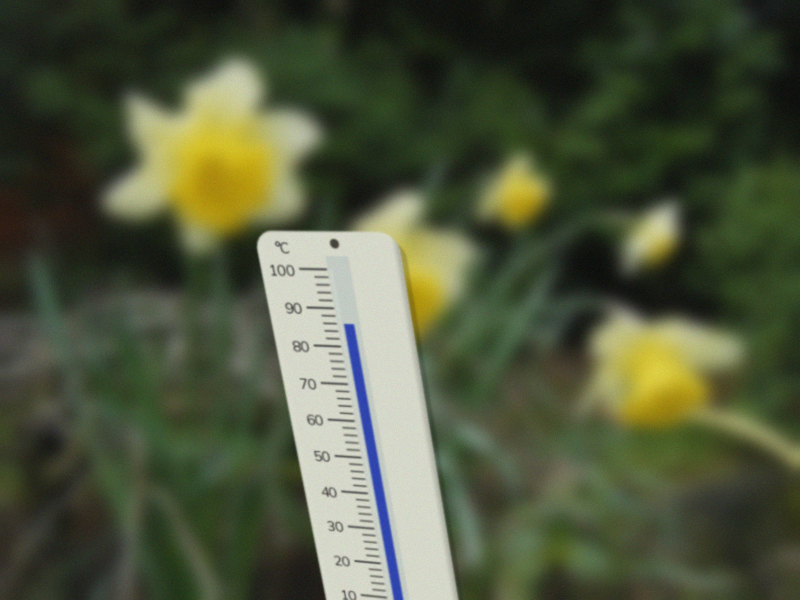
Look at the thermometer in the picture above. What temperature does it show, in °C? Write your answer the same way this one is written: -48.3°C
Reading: 86°C
